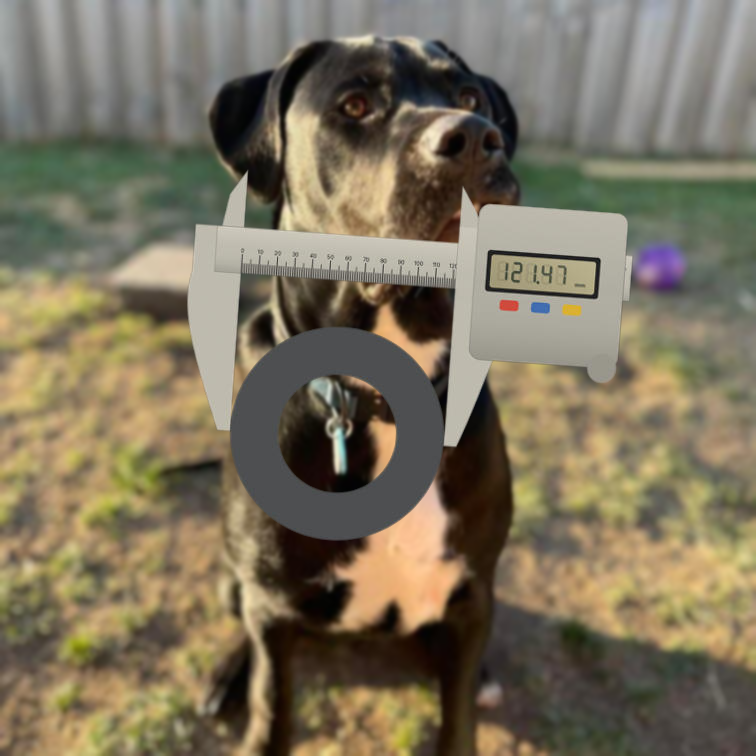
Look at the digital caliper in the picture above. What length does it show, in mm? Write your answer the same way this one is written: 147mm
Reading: 121.47mm
